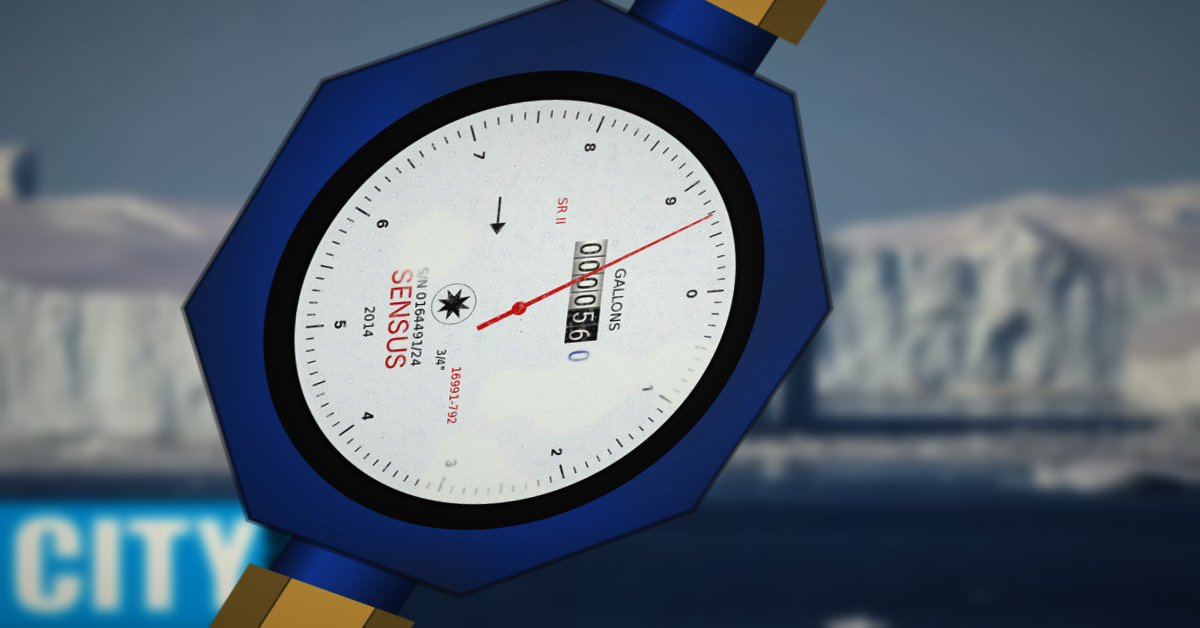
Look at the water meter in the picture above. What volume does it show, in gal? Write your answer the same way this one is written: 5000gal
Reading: 559.3gal
